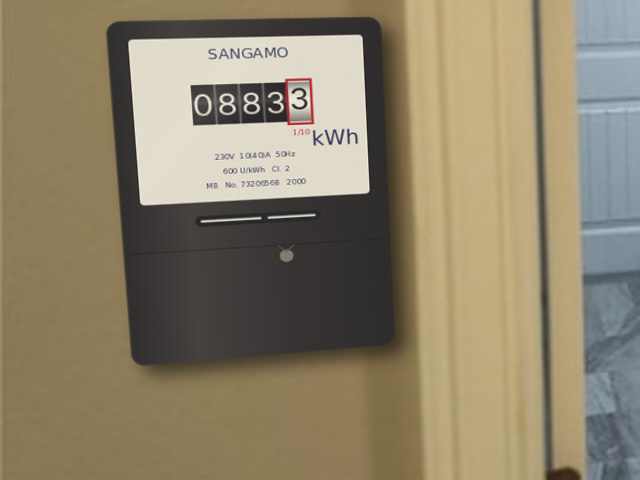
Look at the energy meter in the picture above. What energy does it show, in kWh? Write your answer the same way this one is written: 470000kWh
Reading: 883.3kWh
